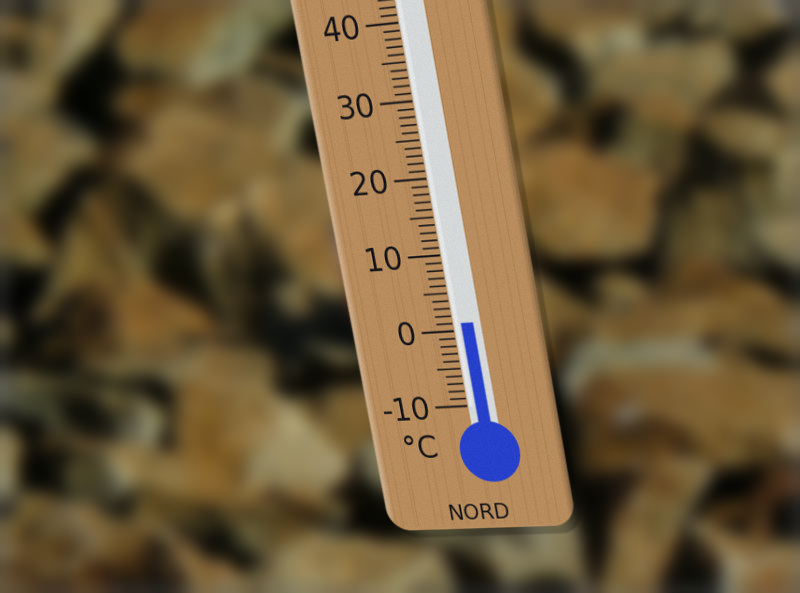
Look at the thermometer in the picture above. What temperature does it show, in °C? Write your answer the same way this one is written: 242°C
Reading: 1°C
